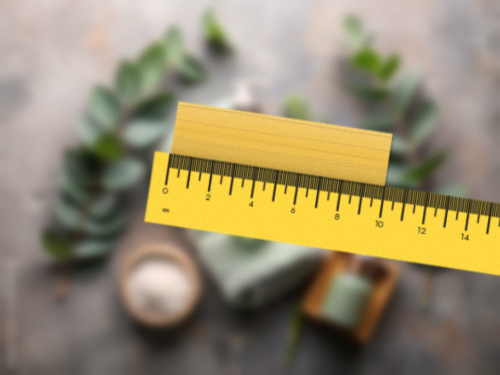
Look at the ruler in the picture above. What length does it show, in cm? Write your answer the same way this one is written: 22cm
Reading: 10cm
